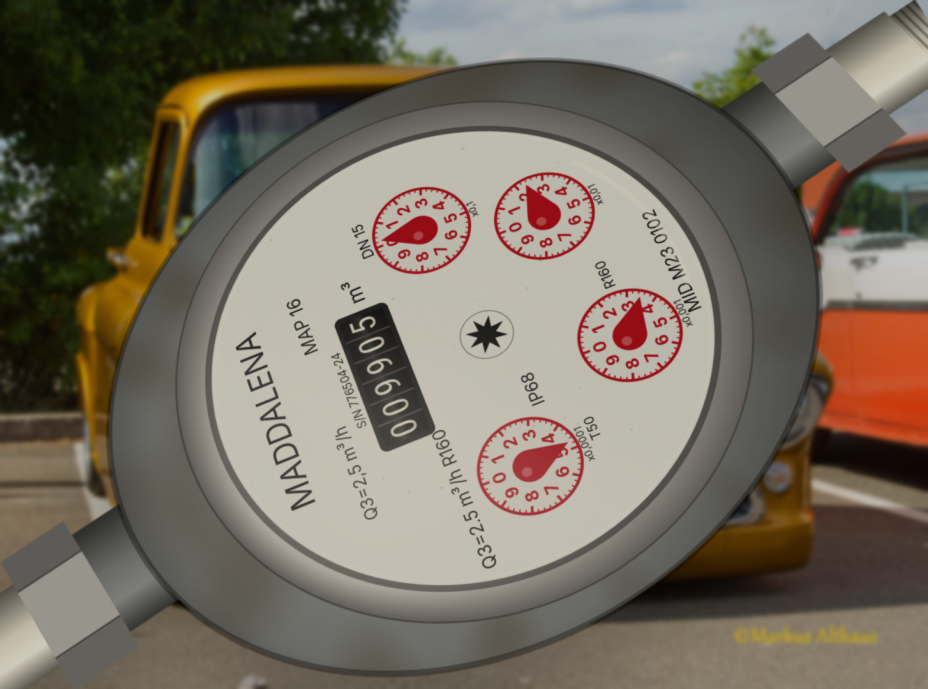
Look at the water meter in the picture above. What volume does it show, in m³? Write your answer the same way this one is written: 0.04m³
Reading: 9905.0234m³
